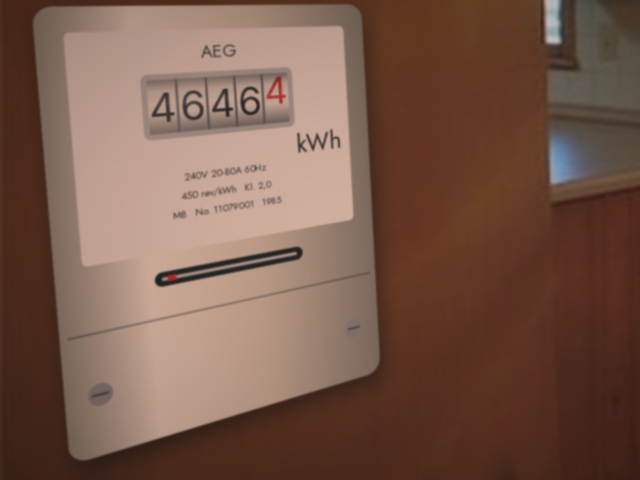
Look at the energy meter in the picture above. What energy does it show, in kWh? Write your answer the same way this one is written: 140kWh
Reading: 4646.4kWh
